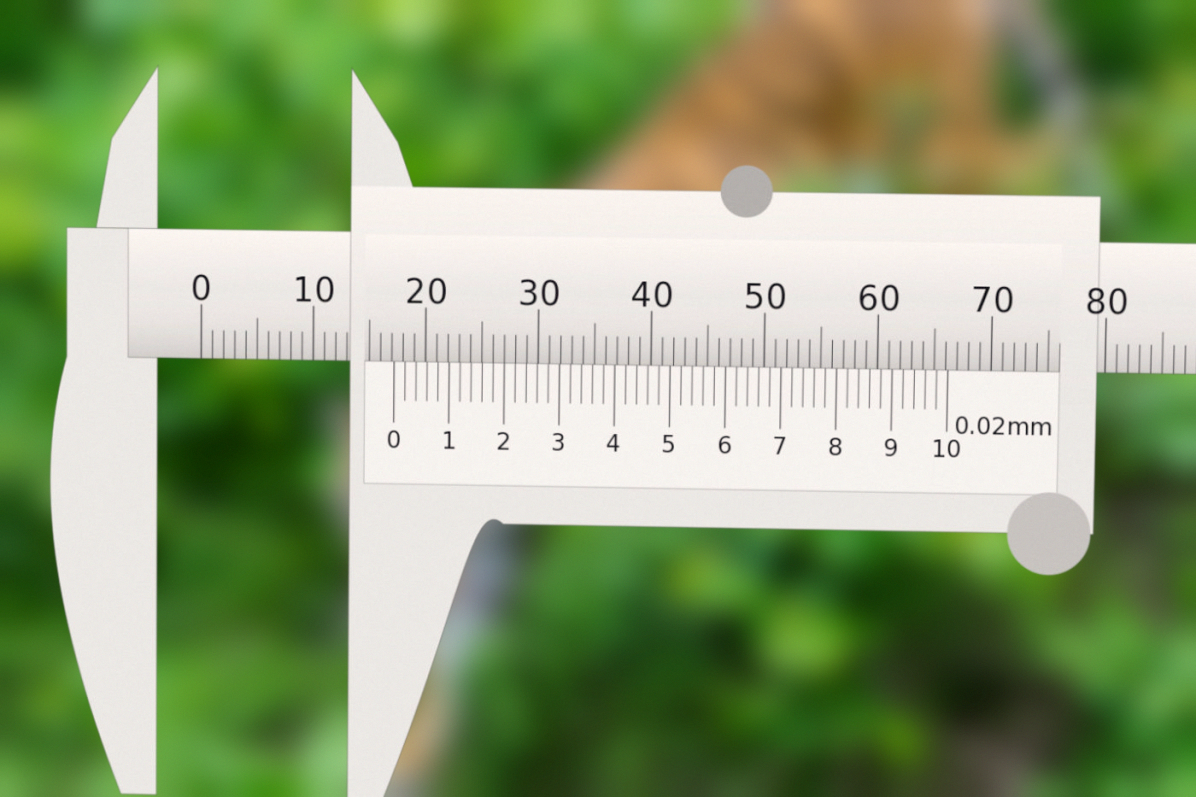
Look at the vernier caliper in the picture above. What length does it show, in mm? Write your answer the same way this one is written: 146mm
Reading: 17.2mm
